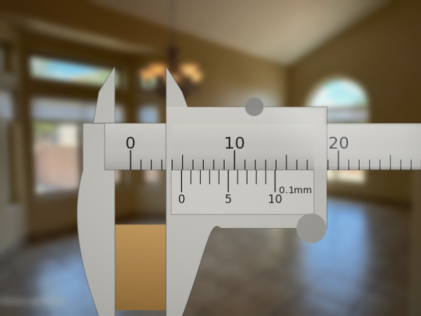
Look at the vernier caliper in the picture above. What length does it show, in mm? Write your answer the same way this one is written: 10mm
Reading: 4.9mm
